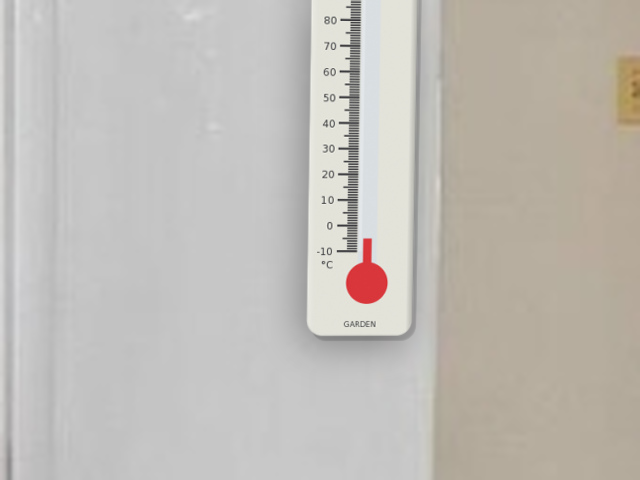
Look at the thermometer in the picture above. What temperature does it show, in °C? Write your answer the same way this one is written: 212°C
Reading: -5°C
